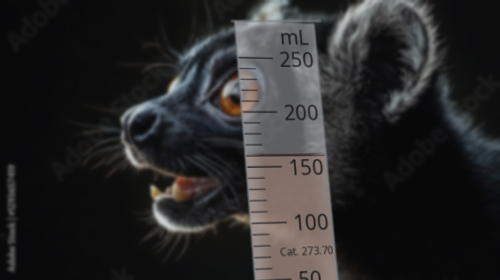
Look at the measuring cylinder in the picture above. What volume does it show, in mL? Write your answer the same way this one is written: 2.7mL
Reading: 160mL
